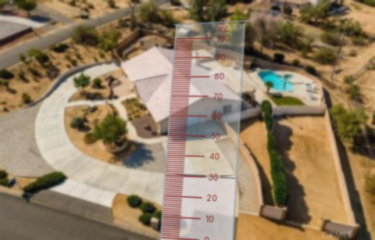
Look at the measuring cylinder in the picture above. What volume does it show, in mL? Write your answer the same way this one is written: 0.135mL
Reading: 30mL
